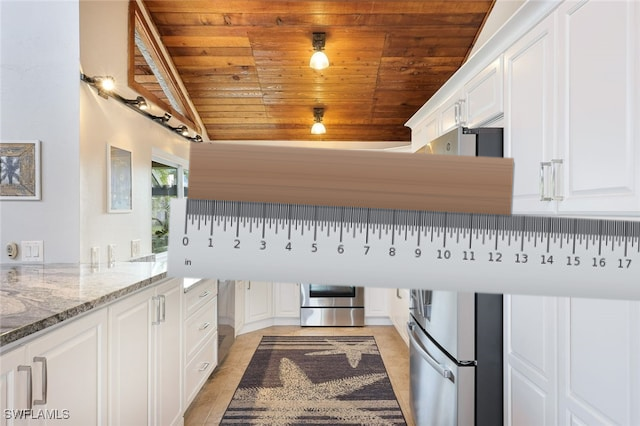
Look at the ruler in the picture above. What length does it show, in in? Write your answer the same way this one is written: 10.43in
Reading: 12.5in
